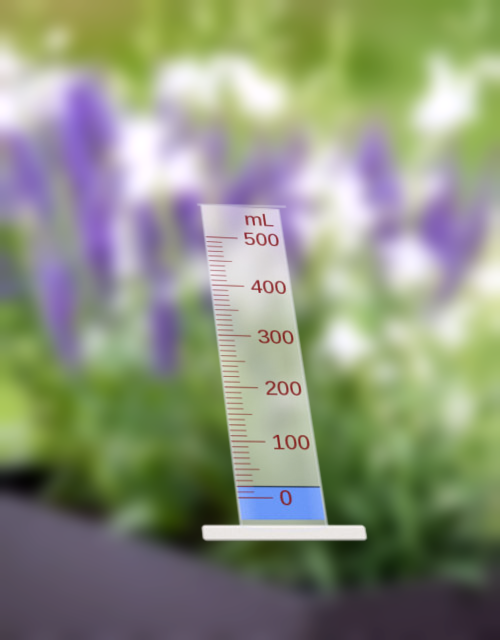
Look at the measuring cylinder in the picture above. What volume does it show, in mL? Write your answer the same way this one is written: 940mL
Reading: 20mL
